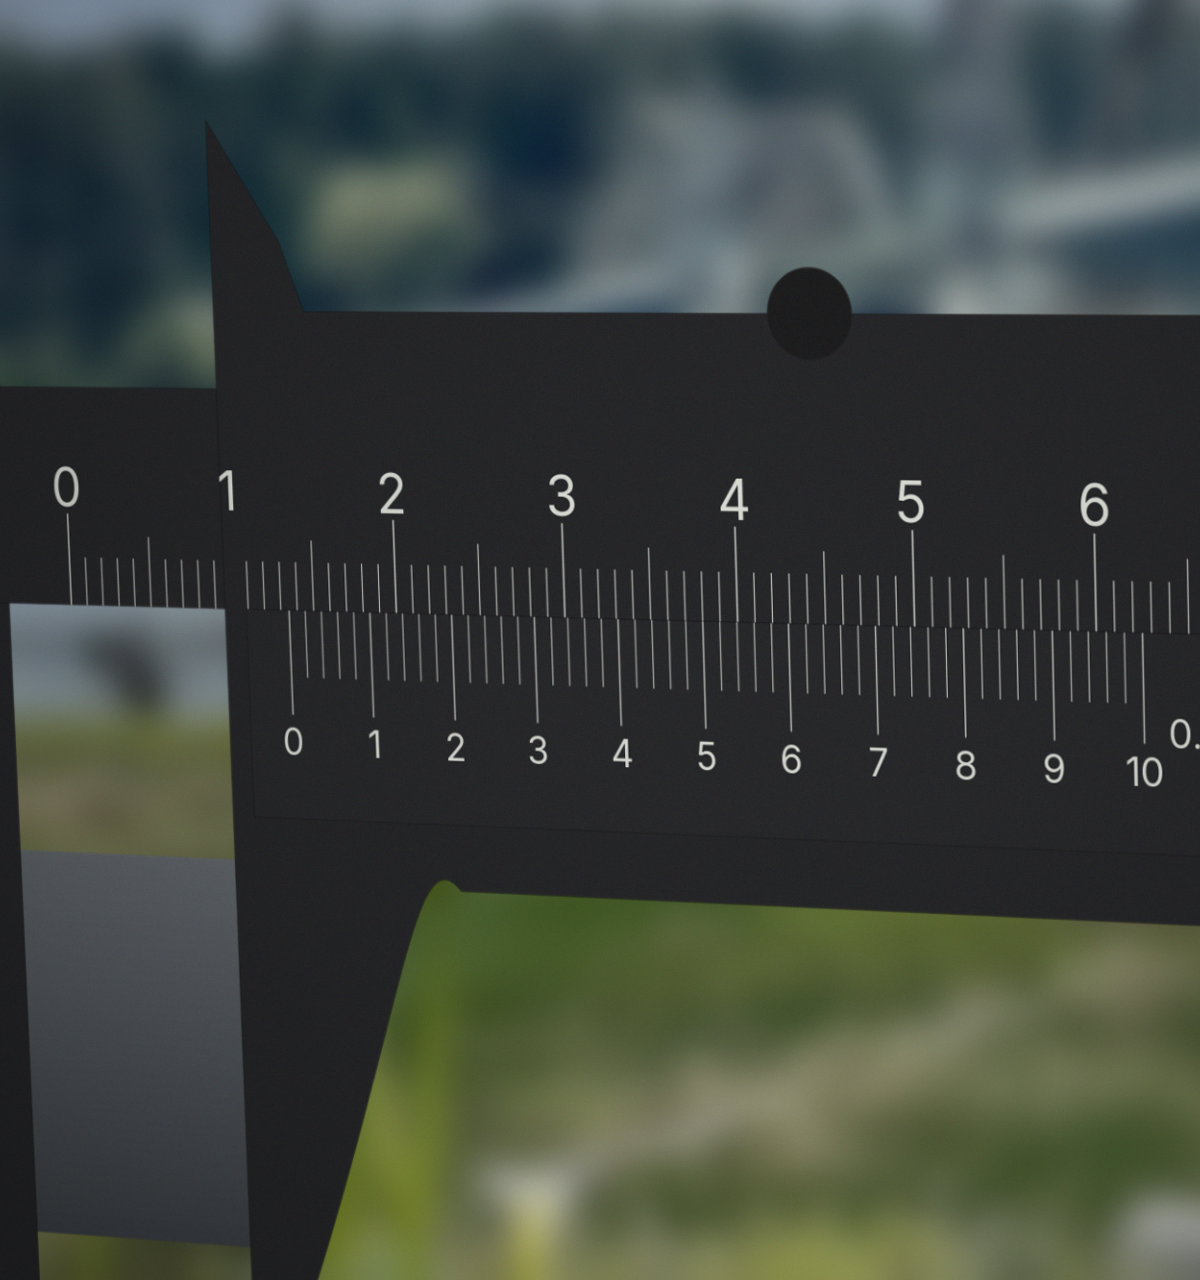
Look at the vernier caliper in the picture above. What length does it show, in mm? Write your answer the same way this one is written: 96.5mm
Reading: 13.5mm
